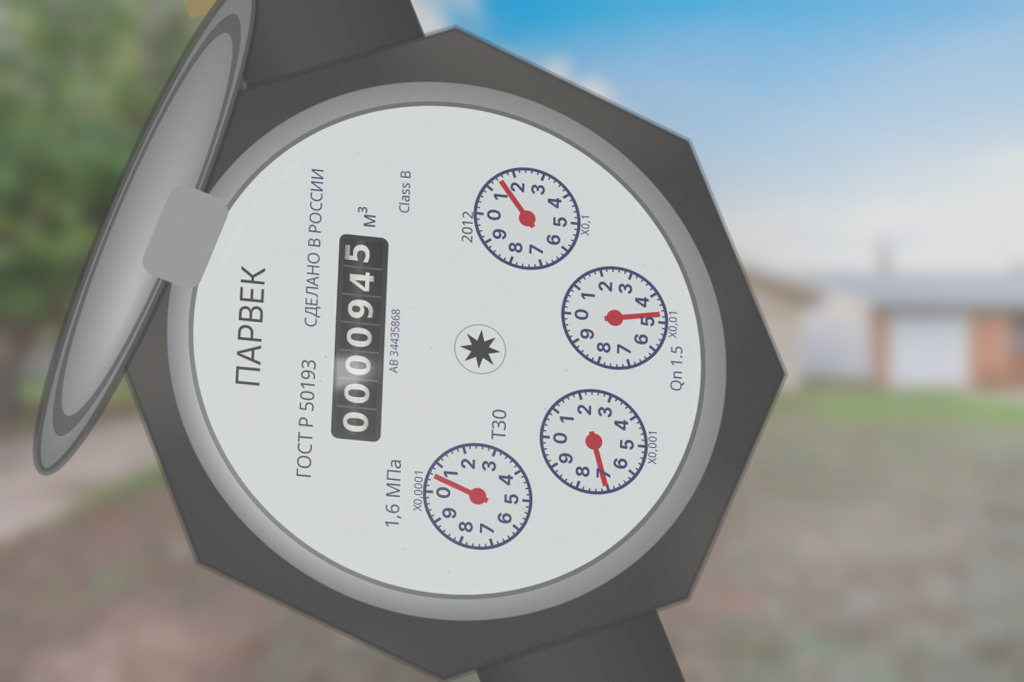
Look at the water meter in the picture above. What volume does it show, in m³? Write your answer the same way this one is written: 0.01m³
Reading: 945.1470m³
